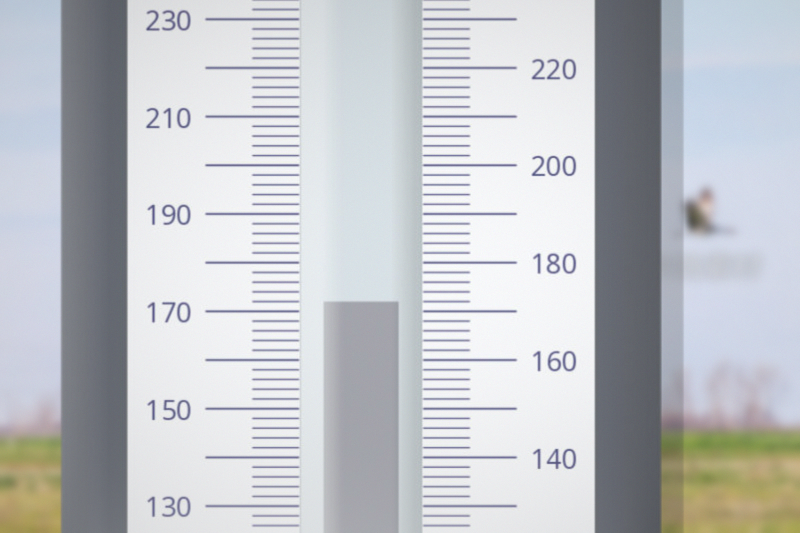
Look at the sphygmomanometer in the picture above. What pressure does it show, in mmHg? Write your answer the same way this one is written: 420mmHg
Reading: 172mmHg
